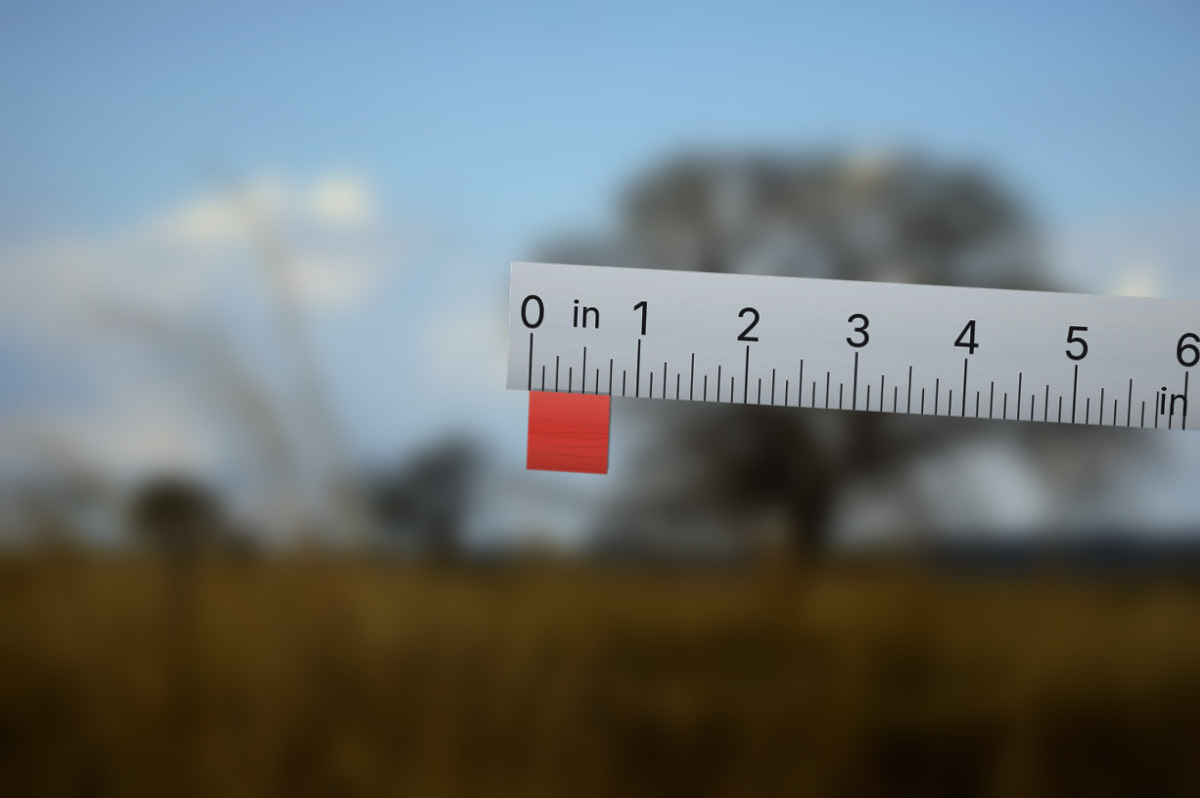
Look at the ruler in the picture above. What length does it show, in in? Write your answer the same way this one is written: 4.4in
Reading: 0.75in
